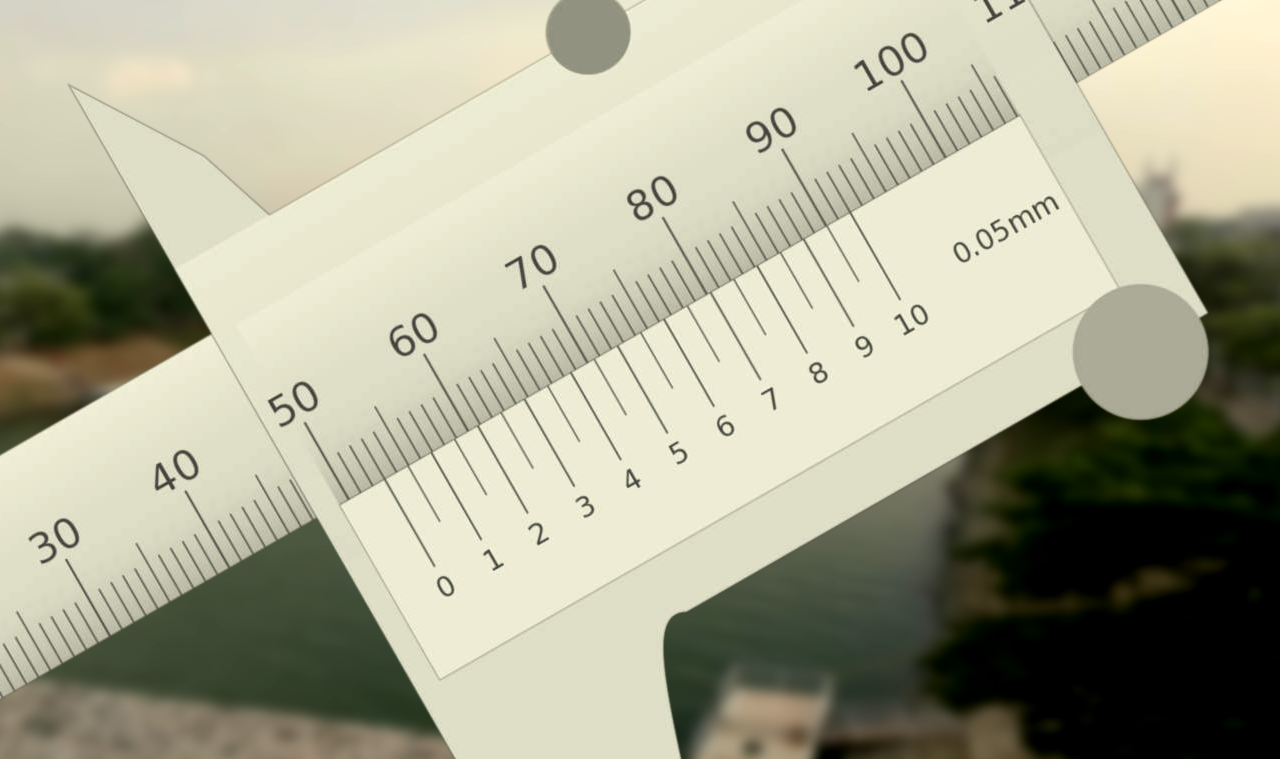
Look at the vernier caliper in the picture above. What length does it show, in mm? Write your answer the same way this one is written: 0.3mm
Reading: 53.0mm
